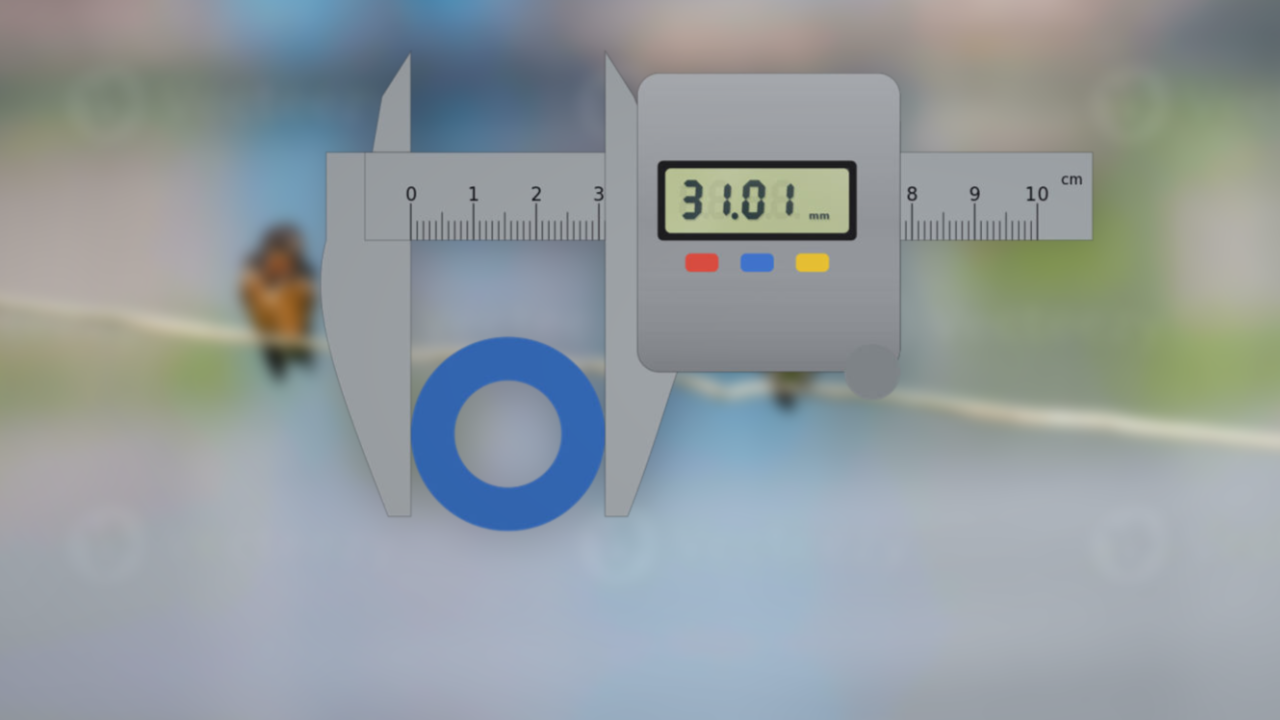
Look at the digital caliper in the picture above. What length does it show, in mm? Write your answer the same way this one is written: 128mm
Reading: 31.01mm
